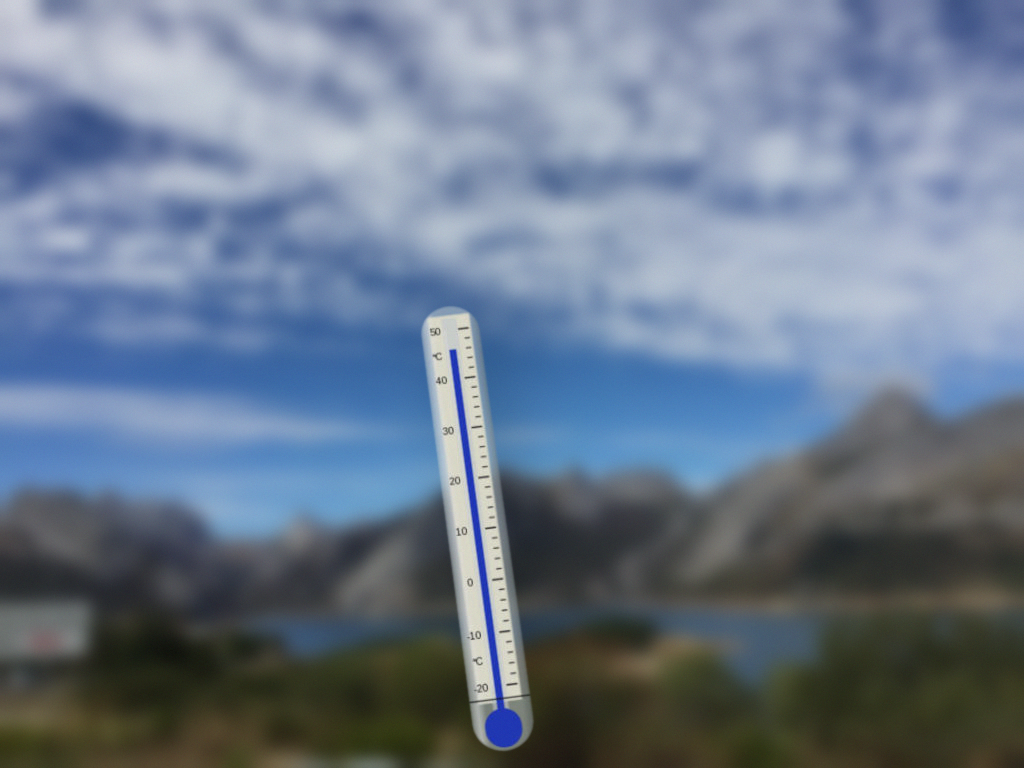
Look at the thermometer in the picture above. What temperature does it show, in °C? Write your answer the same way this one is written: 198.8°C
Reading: 46°C
